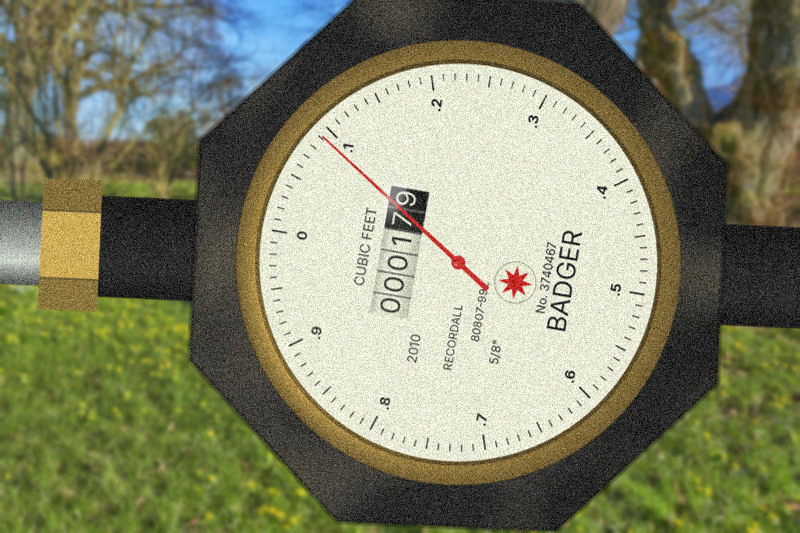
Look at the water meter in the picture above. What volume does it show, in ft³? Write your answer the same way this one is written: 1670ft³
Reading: 179.09ft³
